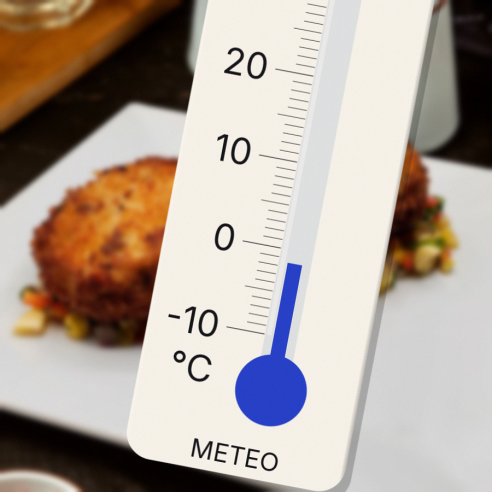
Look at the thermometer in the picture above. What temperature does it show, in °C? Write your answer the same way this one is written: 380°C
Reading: -1.5°C
